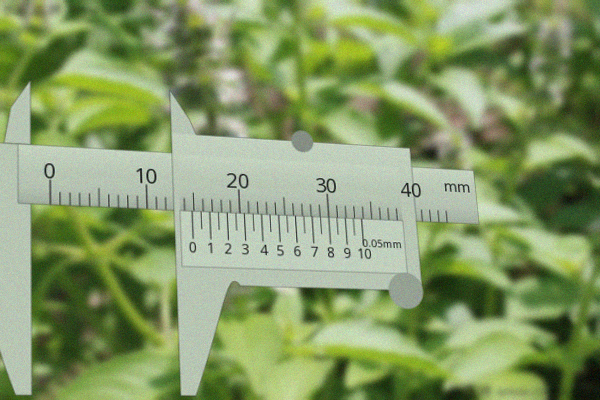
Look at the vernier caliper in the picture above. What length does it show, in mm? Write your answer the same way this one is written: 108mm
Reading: 14.8mm
